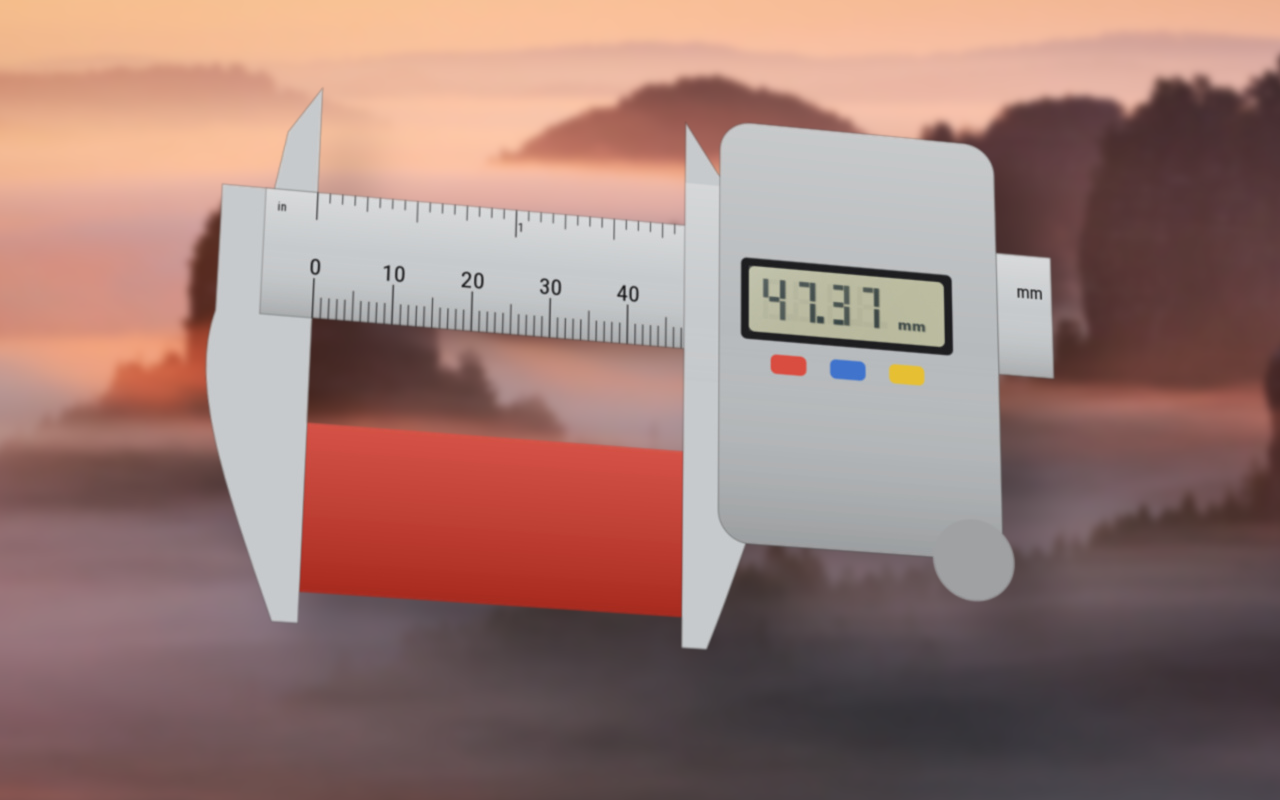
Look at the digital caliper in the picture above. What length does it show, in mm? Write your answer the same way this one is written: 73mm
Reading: 47.37mm
